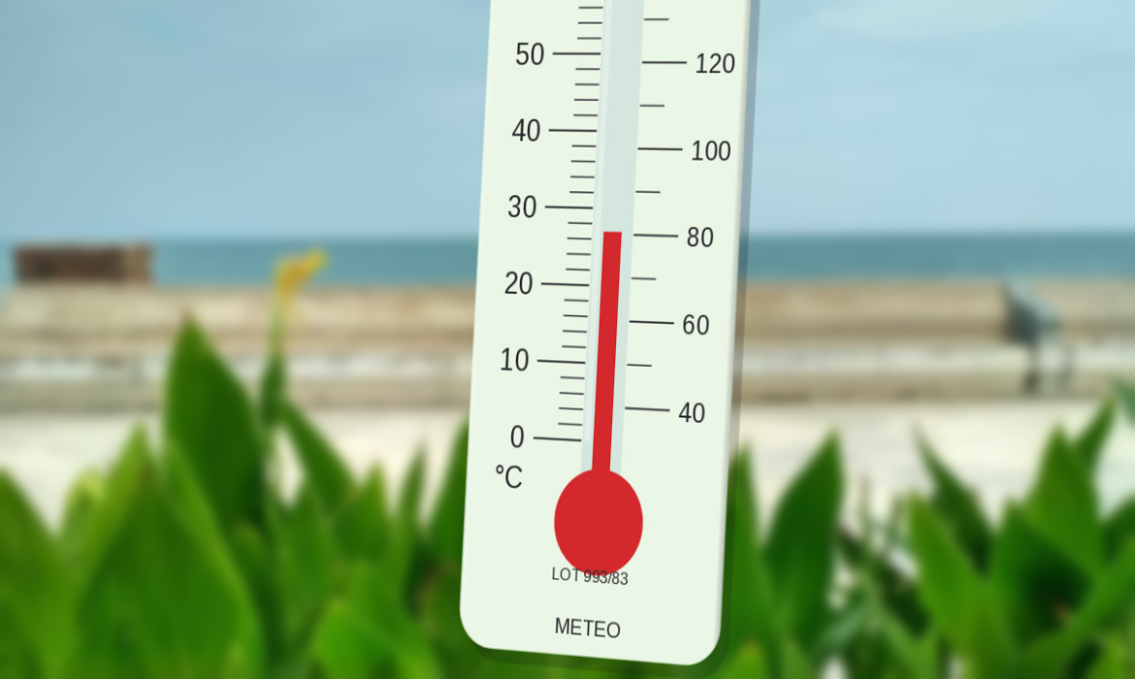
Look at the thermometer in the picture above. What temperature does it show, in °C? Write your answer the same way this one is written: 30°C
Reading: 27°C
